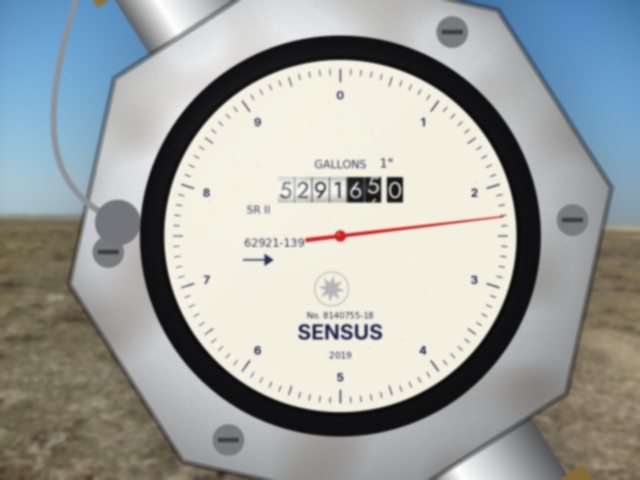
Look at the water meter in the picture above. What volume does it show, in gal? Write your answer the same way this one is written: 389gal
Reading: 5291652.3gal
